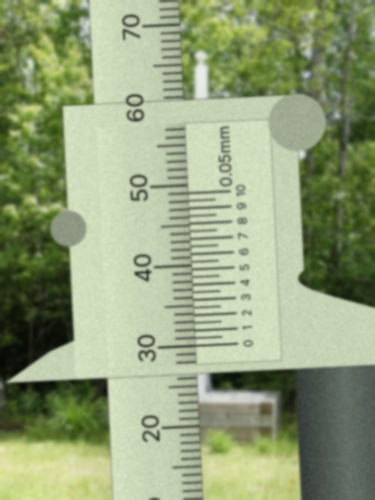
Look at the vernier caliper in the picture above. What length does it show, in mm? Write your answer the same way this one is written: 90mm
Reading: 30.0mm
